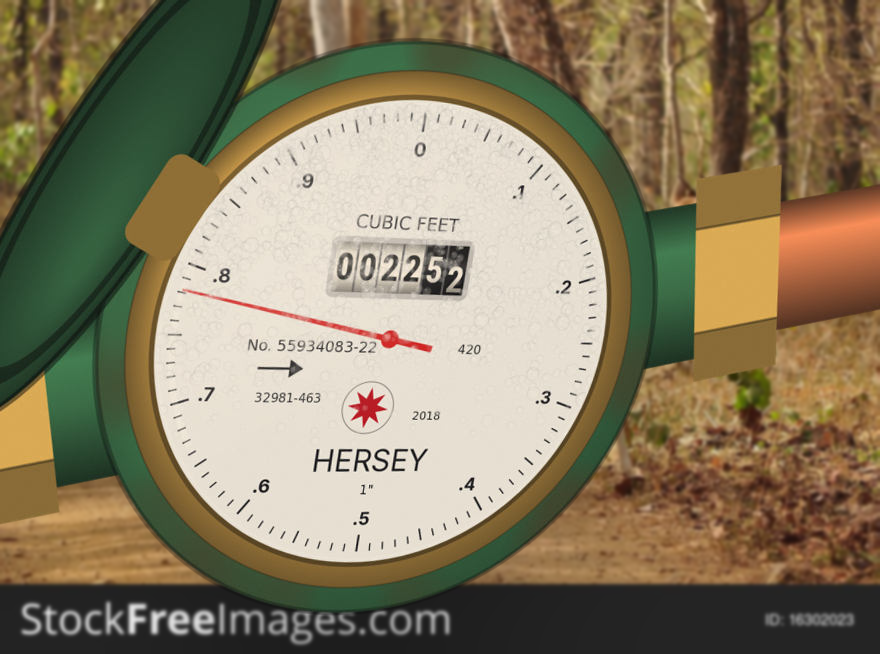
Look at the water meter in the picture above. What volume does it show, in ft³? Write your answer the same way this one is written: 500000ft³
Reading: 2251.78ft³
